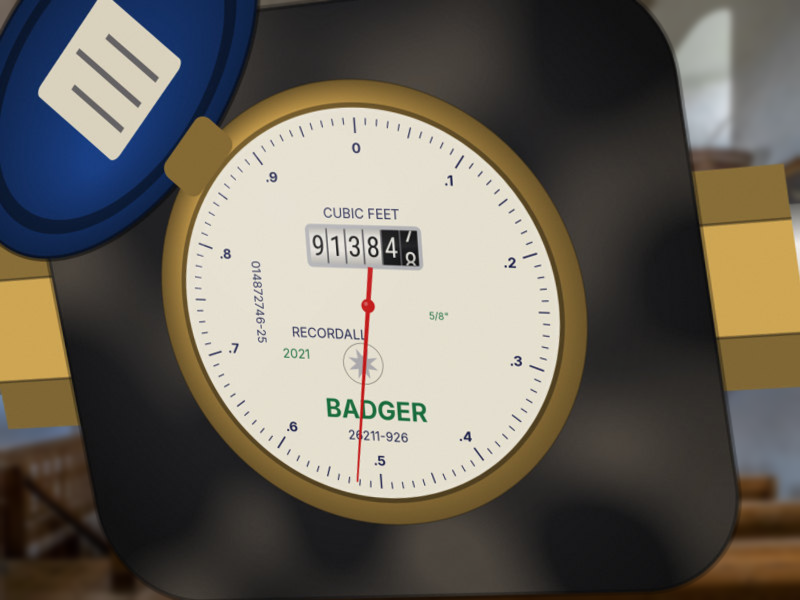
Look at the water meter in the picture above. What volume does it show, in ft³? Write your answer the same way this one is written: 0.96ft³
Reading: 913847.52ft³
